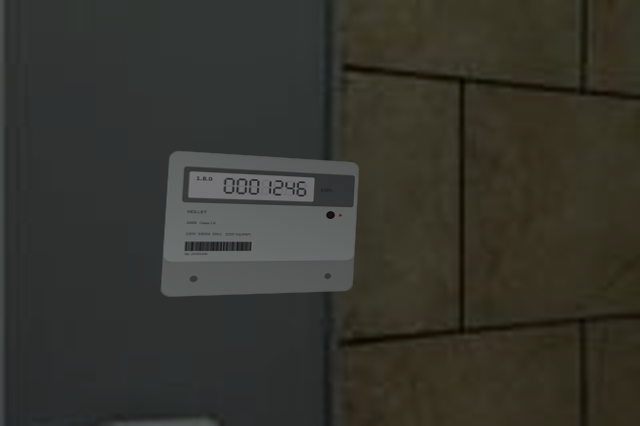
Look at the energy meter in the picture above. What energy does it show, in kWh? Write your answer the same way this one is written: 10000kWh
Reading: 1246kWh
